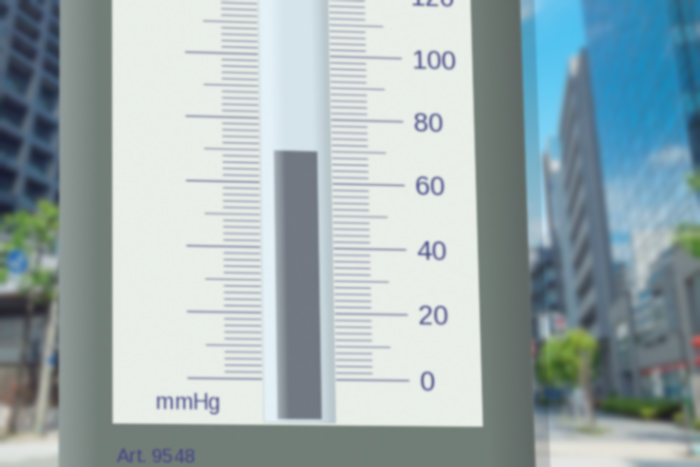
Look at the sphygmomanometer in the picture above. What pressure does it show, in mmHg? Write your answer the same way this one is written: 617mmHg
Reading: 70mmHg
